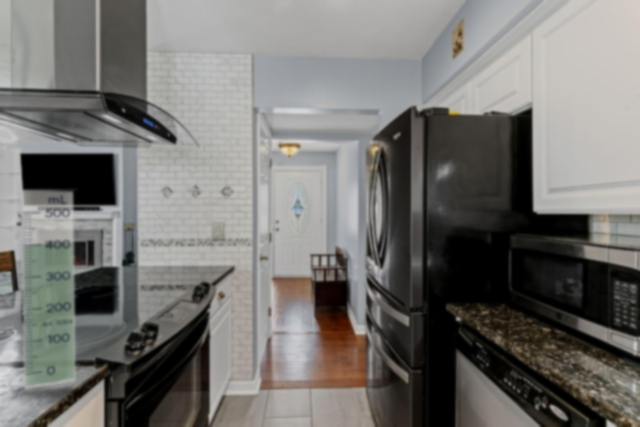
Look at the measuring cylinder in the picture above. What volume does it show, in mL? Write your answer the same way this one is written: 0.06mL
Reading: 400mL
